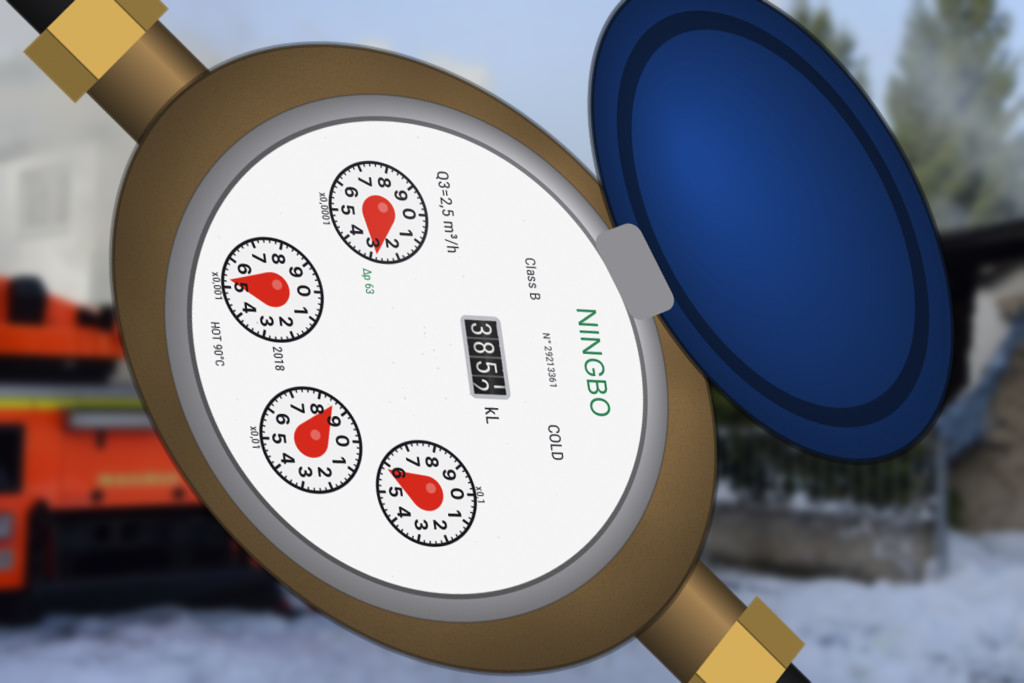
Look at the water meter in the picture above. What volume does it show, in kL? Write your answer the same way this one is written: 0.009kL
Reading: 3851.5852kL
